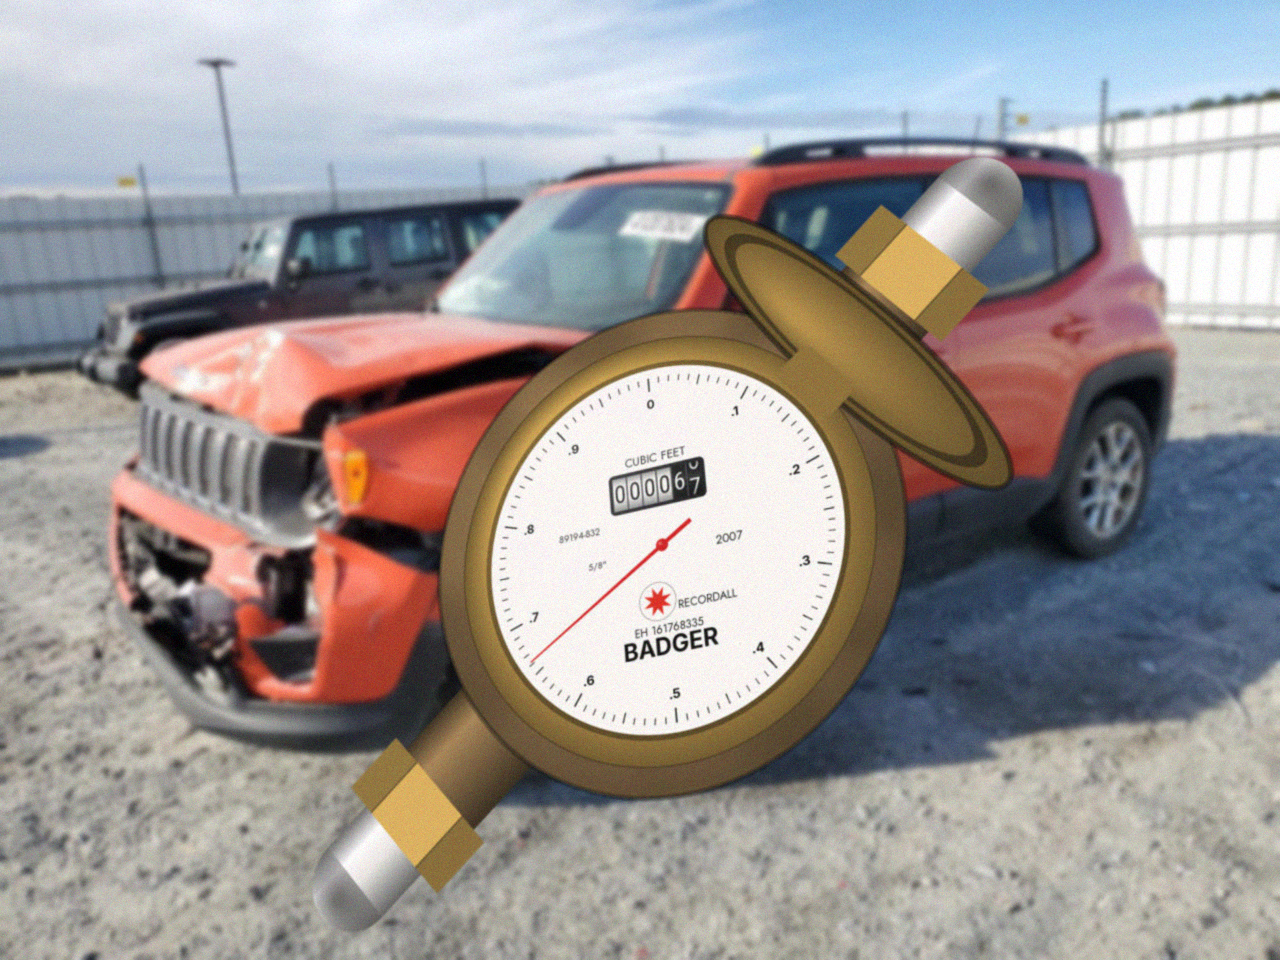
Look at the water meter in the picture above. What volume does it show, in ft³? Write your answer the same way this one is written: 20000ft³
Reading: 66.66ft³
